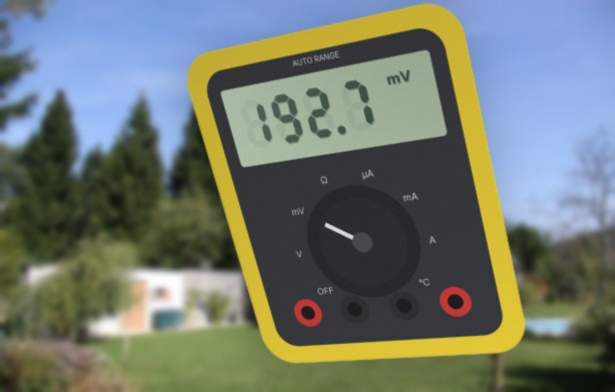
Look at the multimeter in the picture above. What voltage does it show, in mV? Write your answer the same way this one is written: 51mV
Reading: 192.7mV
